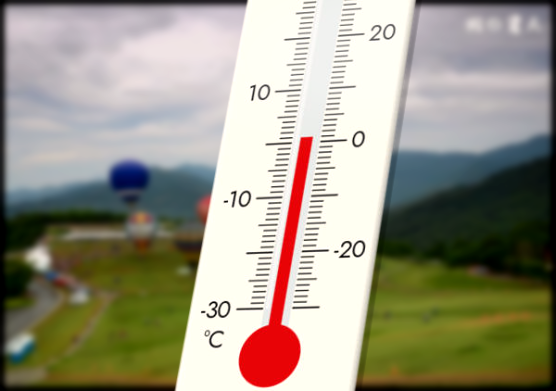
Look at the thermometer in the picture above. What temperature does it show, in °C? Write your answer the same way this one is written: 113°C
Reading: 1°C
